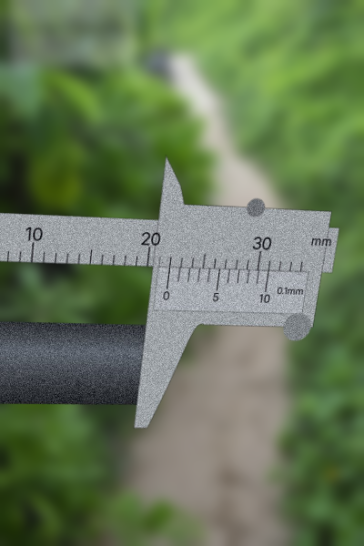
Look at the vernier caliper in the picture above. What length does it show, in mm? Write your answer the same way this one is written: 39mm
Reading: 22.0mm
